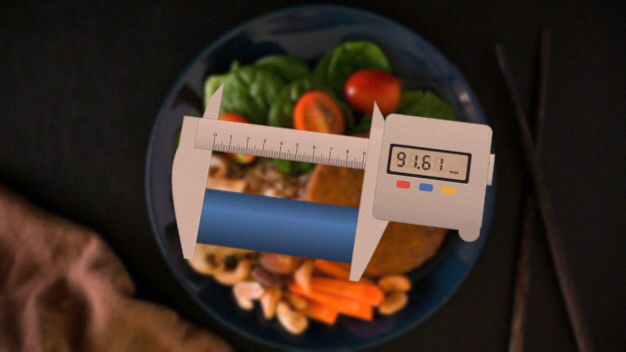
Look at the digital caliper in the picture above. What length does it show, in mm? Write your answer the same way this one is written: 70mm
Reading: 91.61mm
